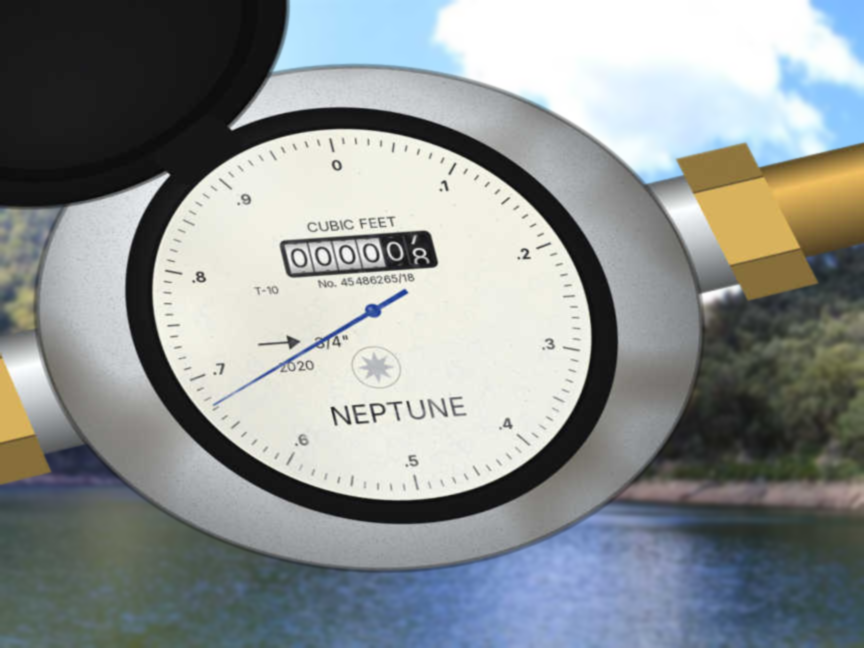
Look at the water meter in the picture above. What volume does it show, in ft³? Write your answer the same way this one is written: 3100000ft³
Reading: 7.67ft³
